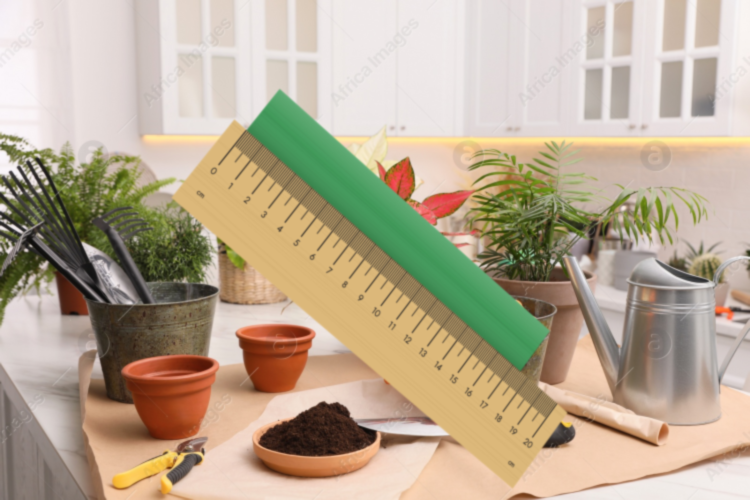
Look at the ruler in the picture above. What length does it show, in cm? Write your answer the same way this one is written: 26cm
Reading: 17.5cm
